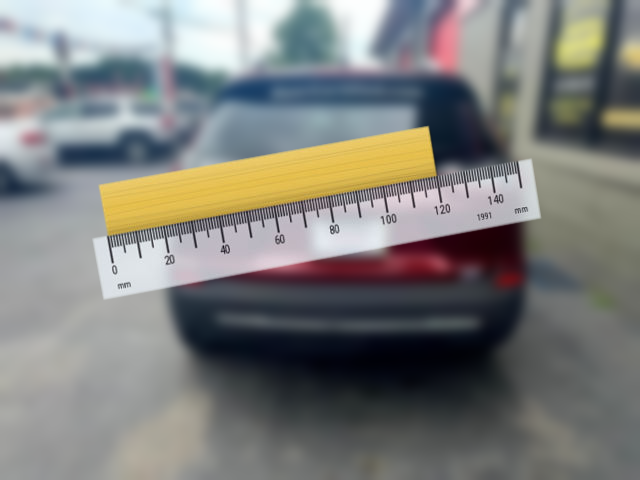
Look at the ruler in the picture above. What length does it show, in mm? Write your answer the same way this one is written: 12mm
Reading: 120mm
